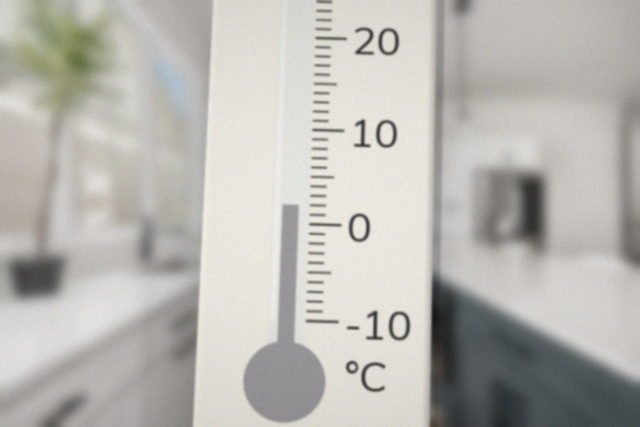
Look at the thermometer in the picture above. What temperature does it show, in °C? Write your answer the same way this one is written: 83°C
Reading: 2°C
